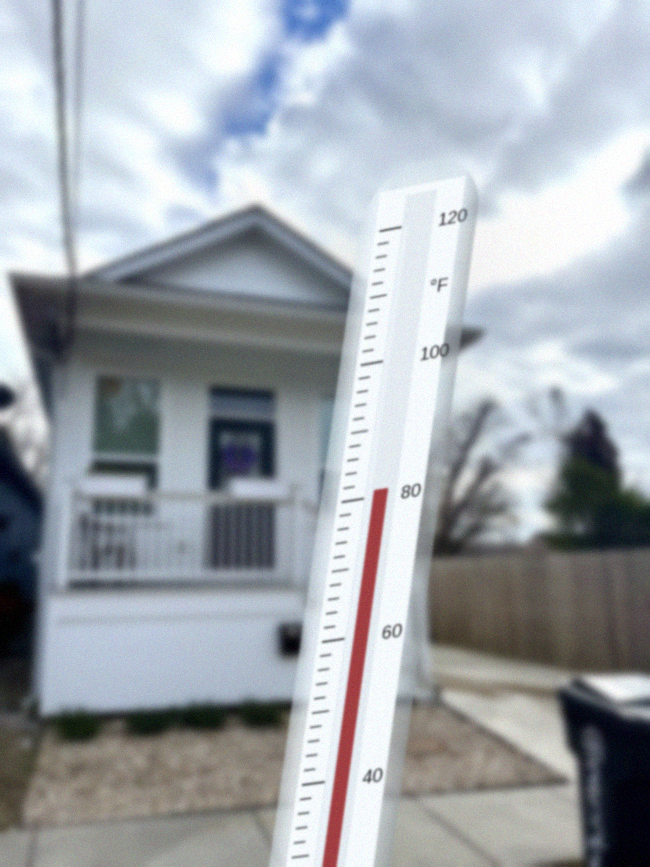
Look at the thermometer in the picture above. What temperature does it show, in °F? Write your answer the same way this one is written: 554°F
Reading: 81°F
